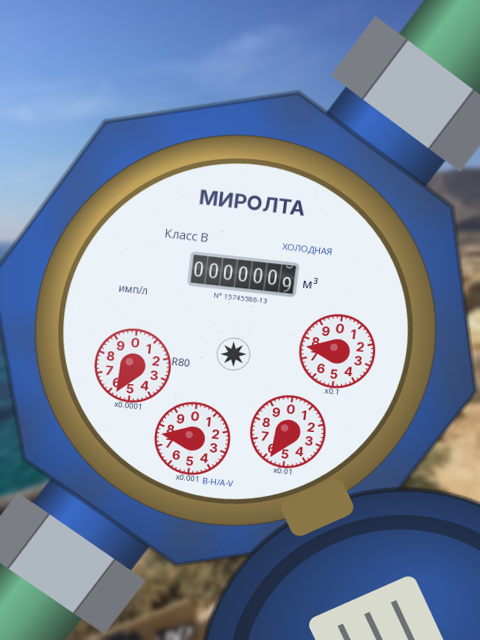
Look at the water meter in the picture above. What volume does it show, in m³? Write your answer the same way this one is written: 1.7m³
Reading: 8.7575m³
